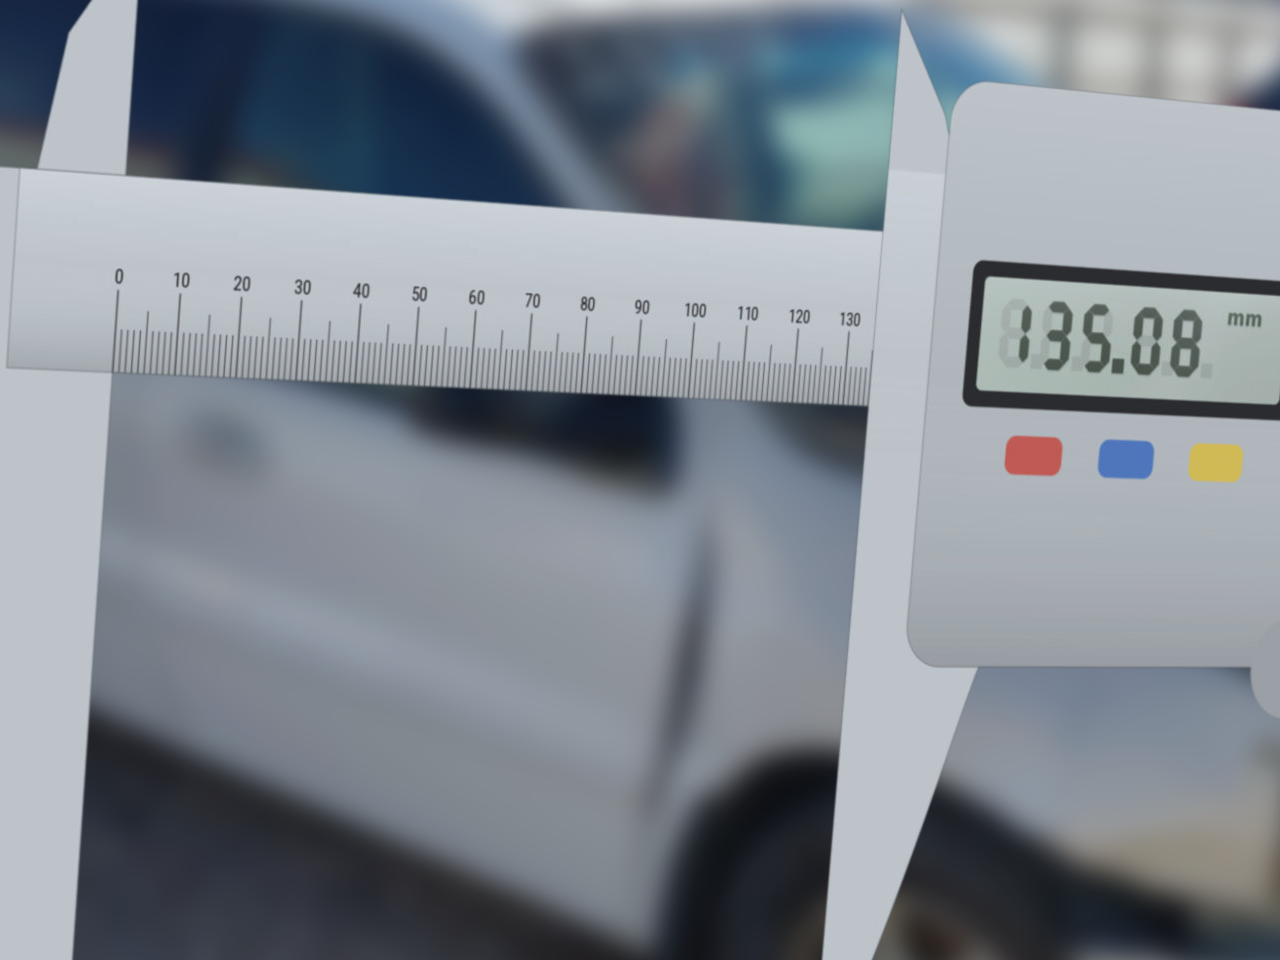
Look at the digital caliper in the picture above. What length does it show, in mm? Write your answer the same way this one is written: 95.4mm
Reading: 135.08mm
